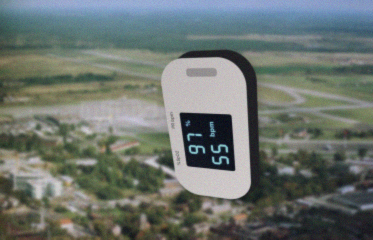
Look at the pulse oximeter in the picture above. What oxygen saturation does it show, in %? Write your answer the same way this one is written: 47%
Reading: 97%
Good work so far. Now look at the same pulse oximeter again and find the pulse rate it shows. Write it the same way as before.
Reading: 55bpm
